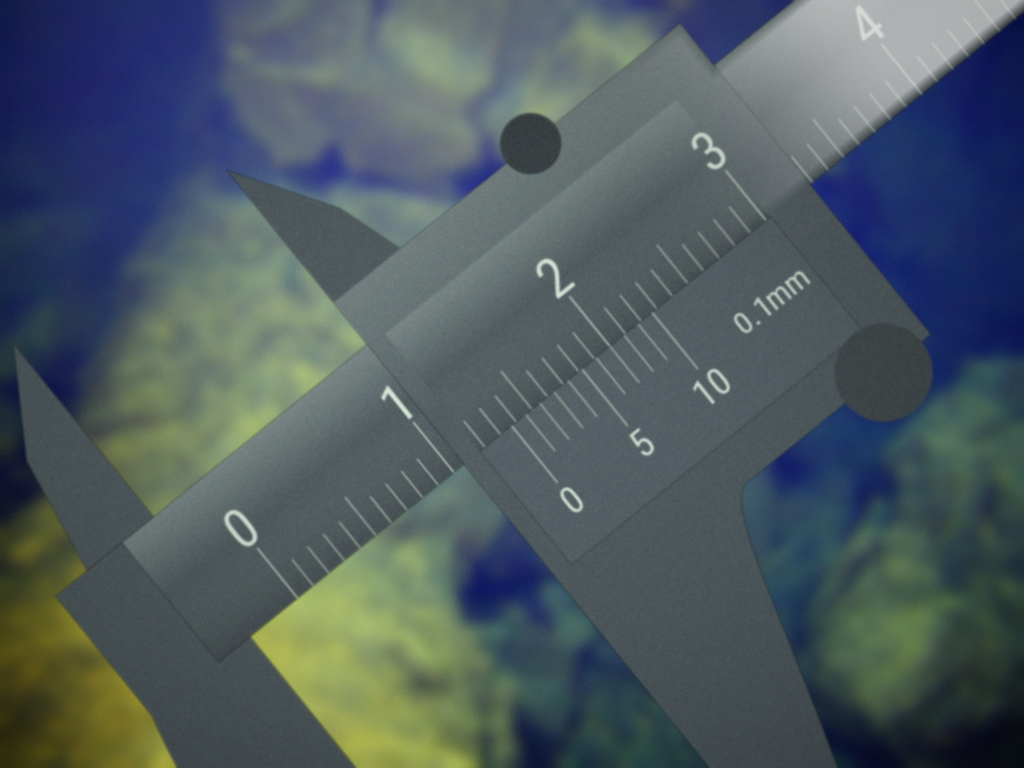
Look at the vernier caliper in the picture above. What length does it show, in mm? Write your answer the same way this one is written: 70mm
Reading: 13.7mm
